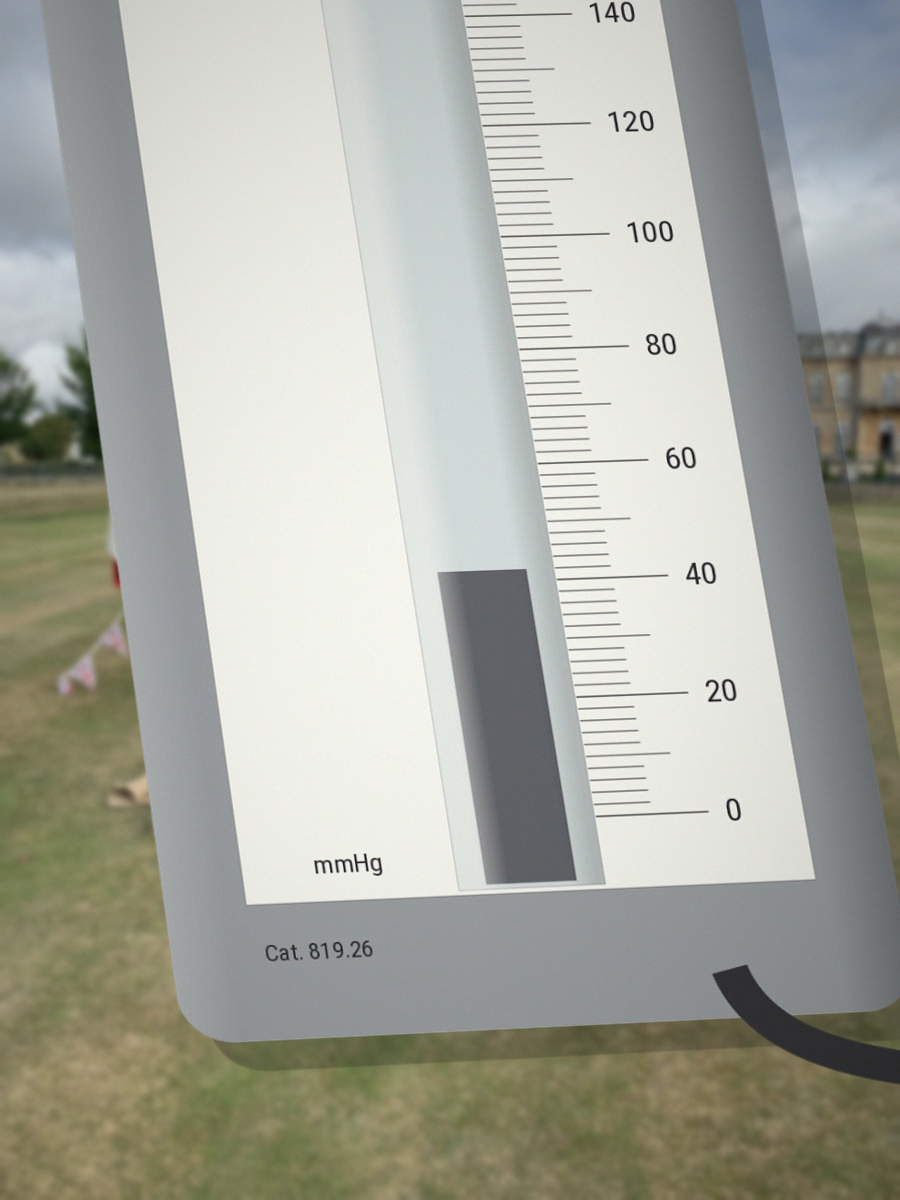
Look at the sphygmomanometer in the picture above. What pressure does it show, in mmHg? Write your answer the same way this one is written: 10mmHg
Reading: 42mmHg
